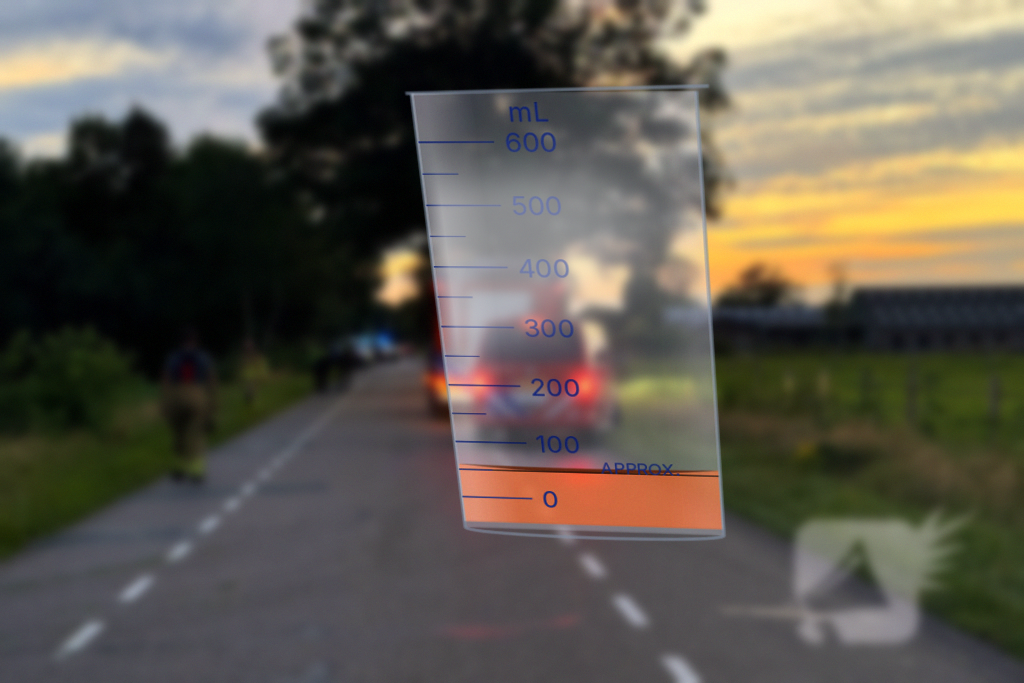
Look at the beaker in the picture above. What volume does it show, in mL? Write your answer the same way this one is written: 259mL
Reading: 50mL
